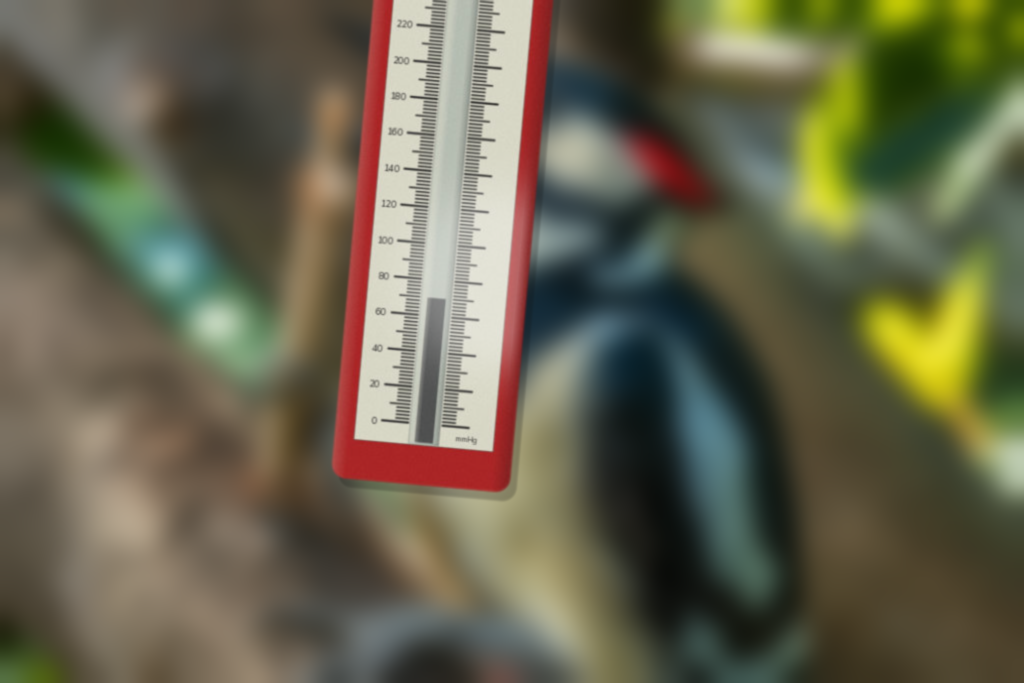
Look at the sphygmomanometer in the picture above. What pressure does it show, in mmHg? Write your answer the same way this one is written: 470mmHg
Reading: 70mmHg
